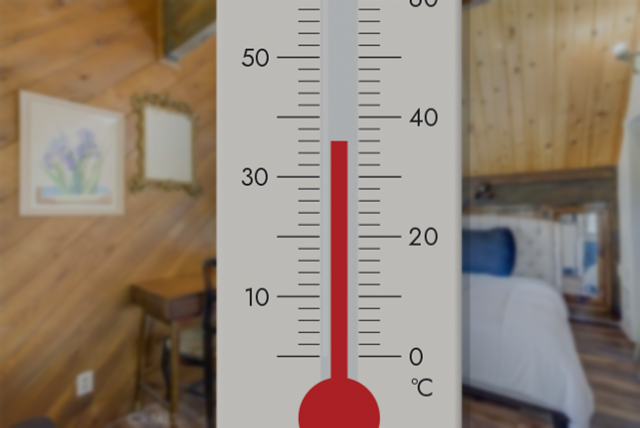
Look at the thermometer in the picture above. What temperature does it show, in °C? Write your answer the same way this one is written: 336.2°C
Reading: 36°C
